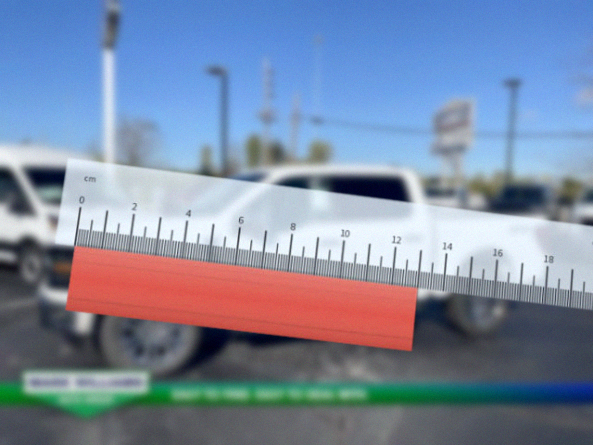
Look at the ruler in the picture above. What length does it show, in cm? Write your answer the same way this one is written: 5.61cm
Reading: 13cm
